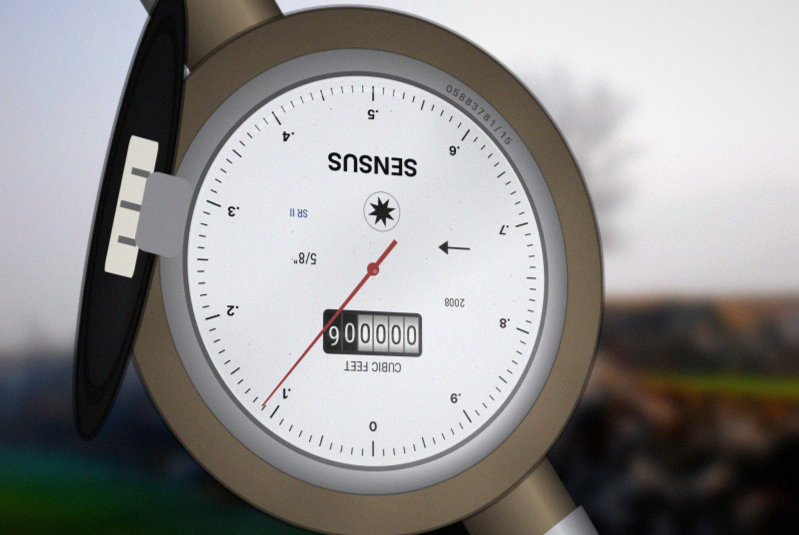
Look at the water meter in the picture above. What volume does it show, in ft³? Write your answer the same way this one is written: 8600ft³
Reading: 6.11ft³
